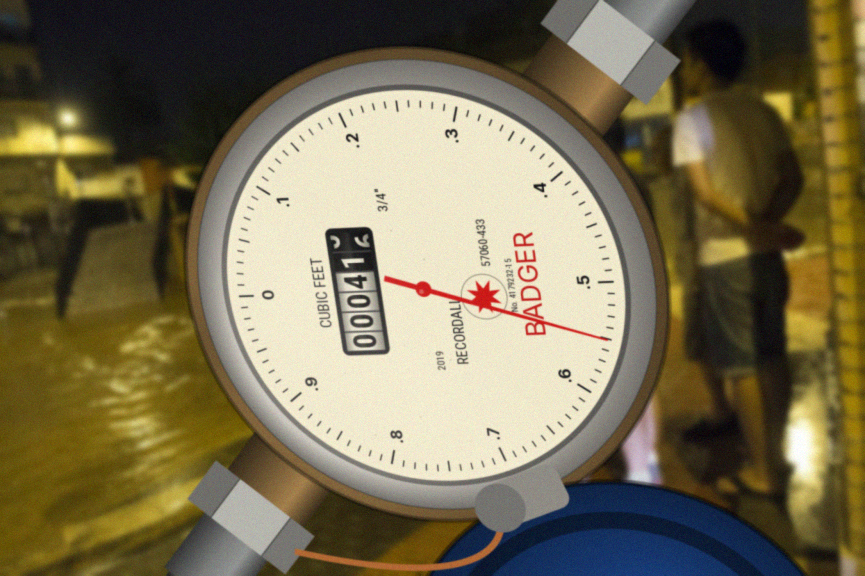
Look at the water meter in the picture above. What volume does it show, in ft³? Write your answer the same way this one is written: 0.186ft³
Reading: 415.55ft³
